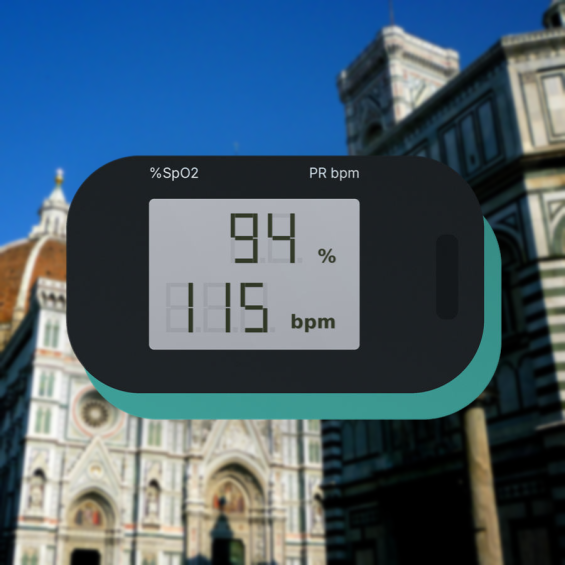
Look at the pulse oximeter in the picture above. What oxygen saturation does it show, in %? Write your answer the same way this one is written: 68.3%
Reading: 94%
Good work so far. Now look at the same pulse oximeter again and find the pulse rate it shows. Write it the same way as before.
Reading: 115bpm
